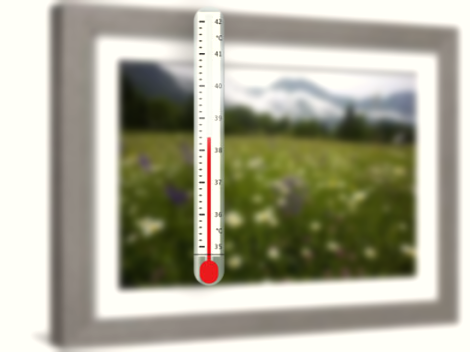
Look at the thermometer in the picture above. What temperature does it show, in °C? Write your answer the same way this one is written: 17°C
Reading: 38.4°C
